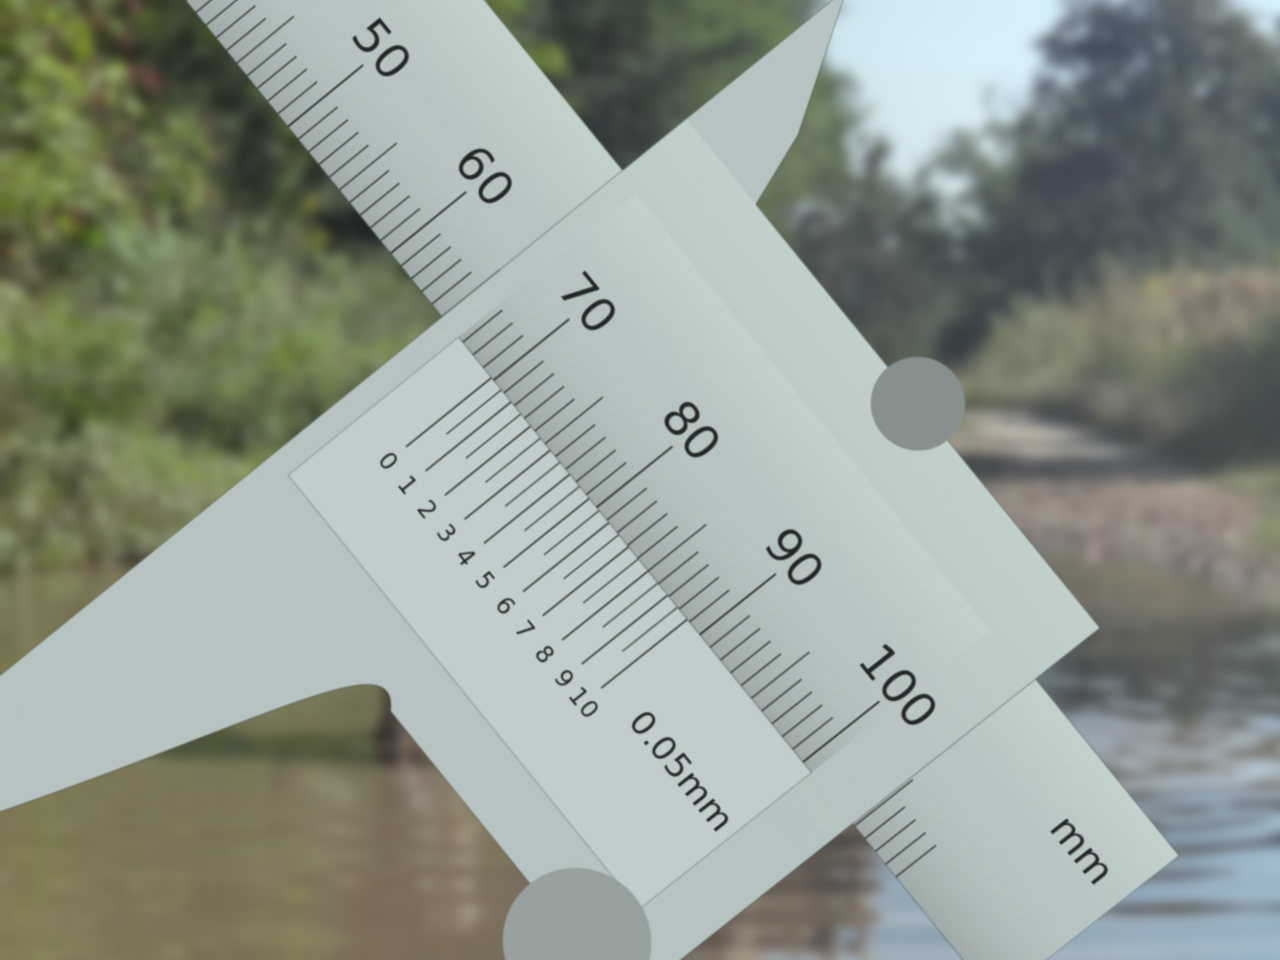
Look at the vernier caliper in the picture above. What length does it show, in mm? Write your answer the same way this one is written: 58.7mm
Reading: 69.8mm
